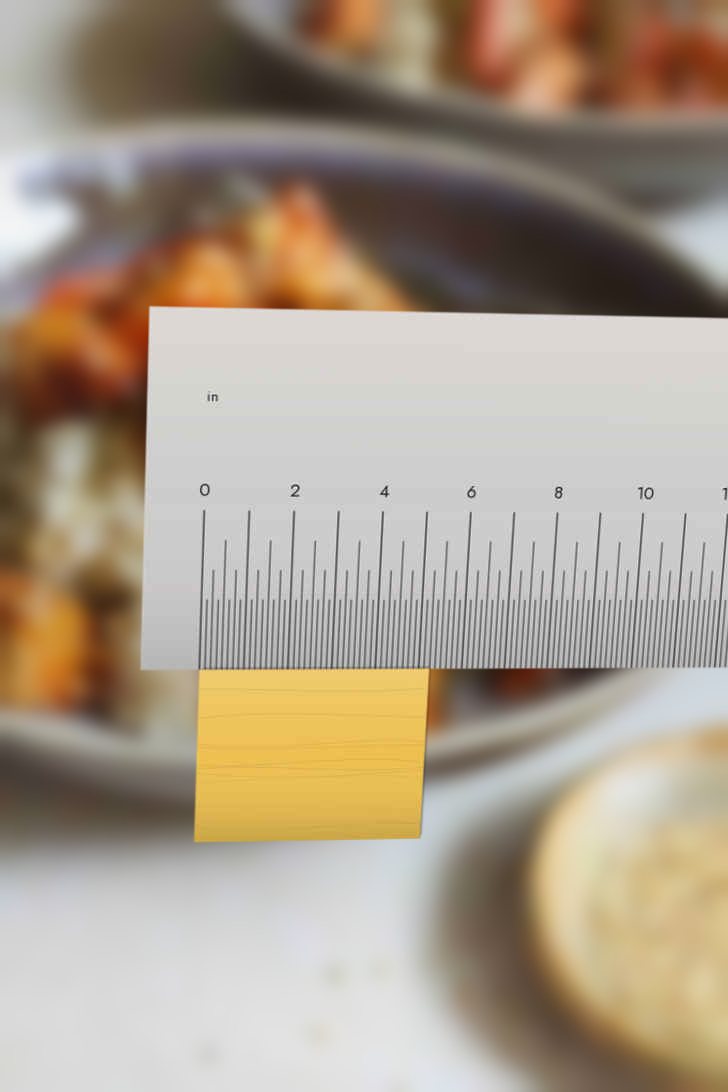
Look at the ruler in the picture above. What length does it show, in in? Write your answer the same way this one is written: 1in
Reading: 5.25in
